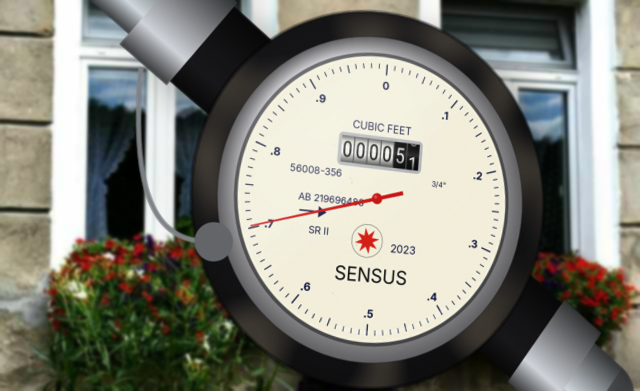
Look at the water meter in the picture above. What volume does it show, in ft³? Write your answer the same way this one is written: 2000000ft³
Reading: 50.70ft³
